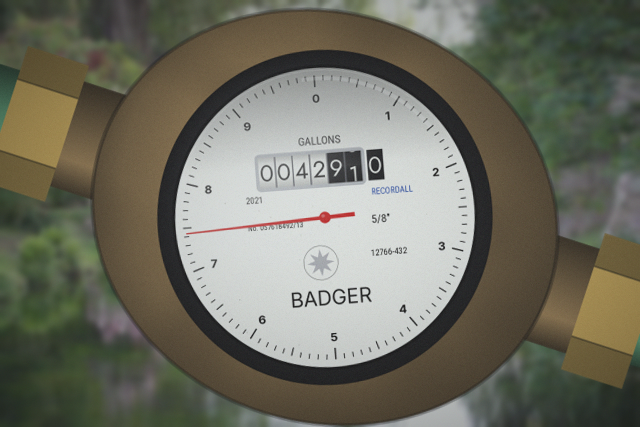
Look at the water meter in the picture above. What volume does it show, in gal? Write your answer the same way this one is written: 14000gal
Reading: 42907.4gal
